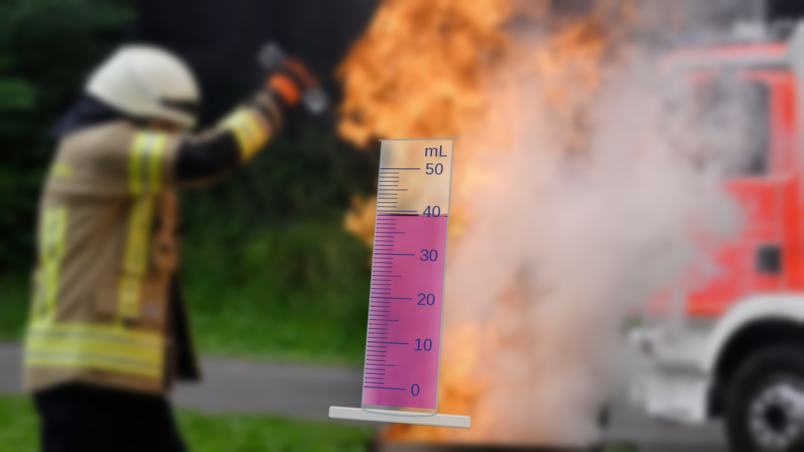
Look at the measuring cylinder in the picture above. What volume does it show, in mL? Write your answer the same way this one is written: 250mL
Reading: 39mL
